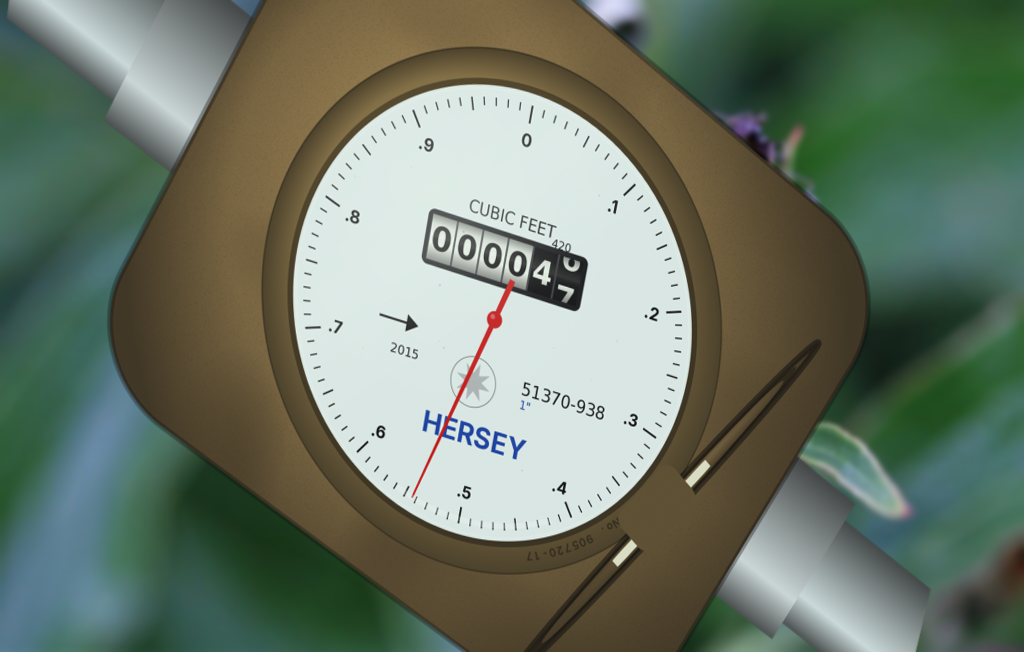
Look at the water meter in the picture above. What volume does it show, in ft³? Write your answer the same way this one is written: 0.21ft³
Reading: 46.54ft³
